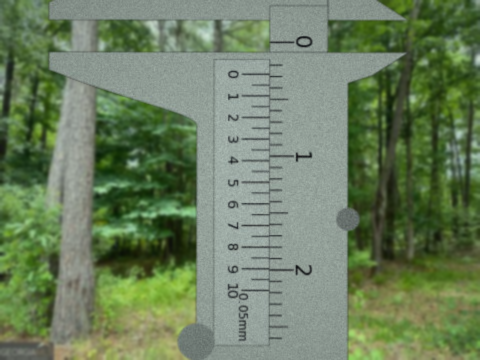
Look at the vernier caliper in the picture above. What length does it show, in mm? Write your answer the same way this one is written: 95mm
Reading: 2.8mm
